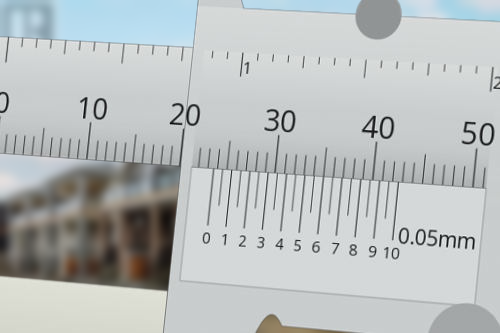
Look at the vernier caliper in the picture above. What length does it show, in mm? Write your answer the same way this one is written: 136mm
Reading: 23.6mm
